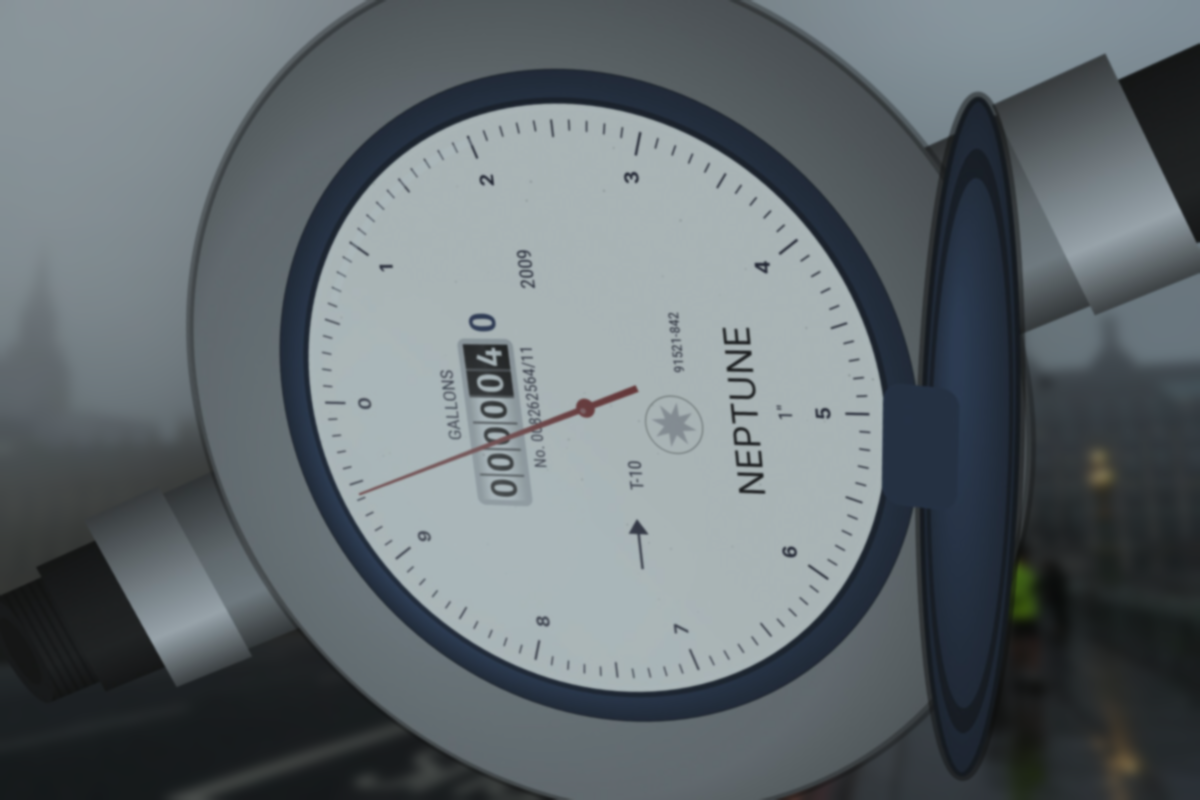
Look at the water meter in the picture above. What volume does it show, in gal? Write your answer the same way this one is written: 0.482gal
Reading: 39.4gal
